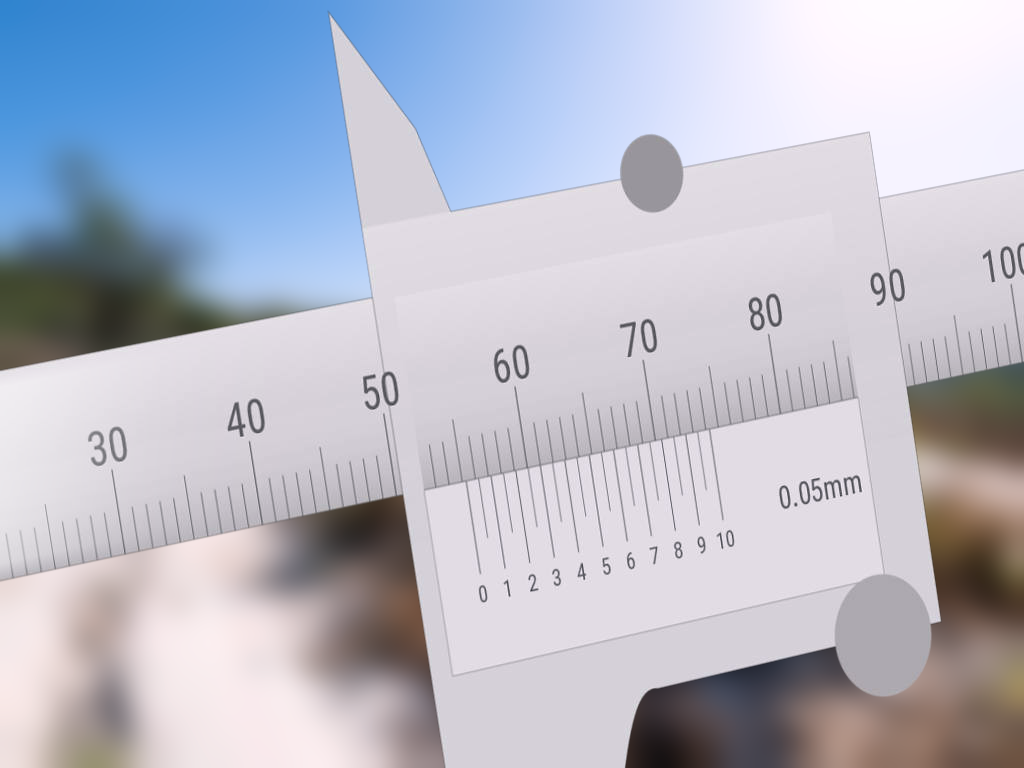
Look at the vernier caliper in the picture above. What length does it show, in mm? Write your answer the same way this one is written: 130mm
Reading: 55.3mm
